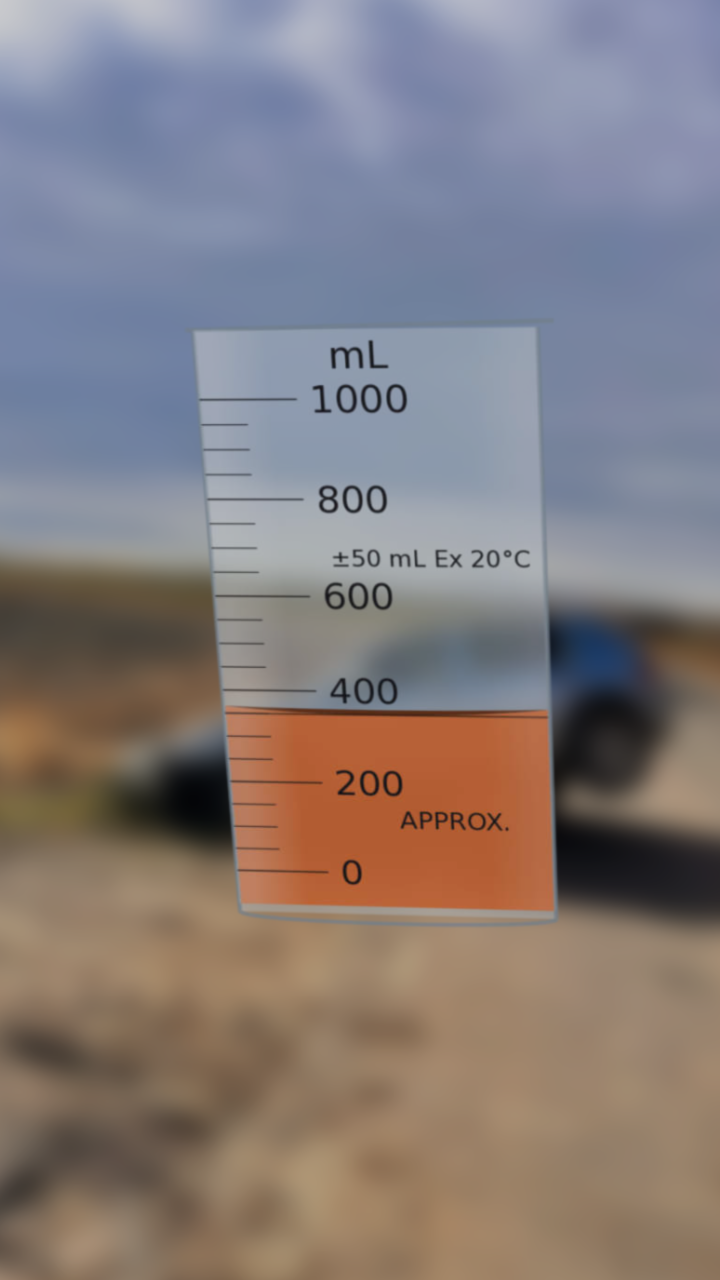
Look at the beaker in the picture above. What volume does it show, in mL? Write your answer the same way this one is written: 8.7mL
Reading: 350mL
